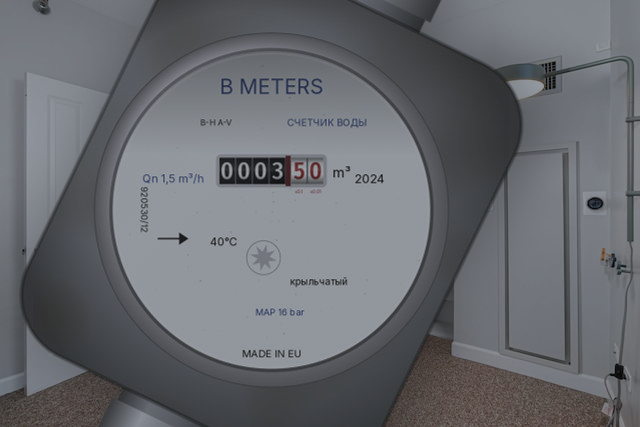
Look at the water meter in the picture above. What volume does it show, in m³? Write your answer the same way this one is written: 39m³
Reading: 3.50m³
